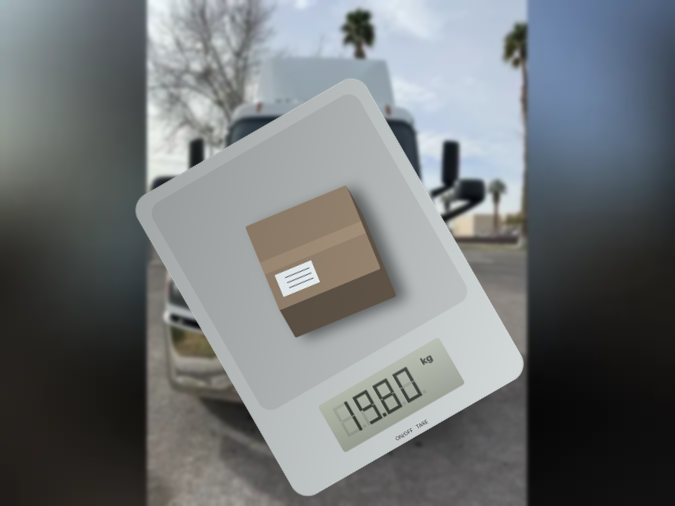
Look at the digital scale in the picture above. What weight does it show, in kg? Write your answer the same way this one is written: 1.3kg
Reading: 19.80kg
